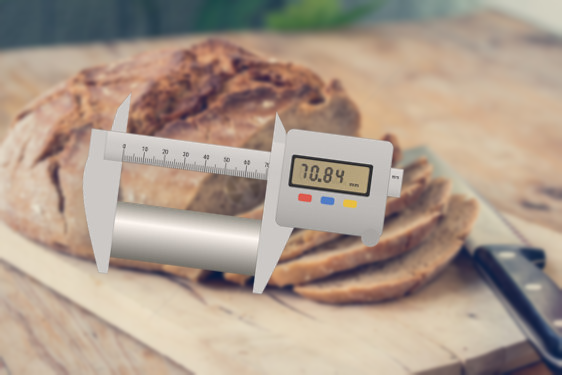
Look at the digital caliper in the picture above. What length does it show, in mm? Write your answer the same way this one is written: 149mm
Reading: 70.84mm
